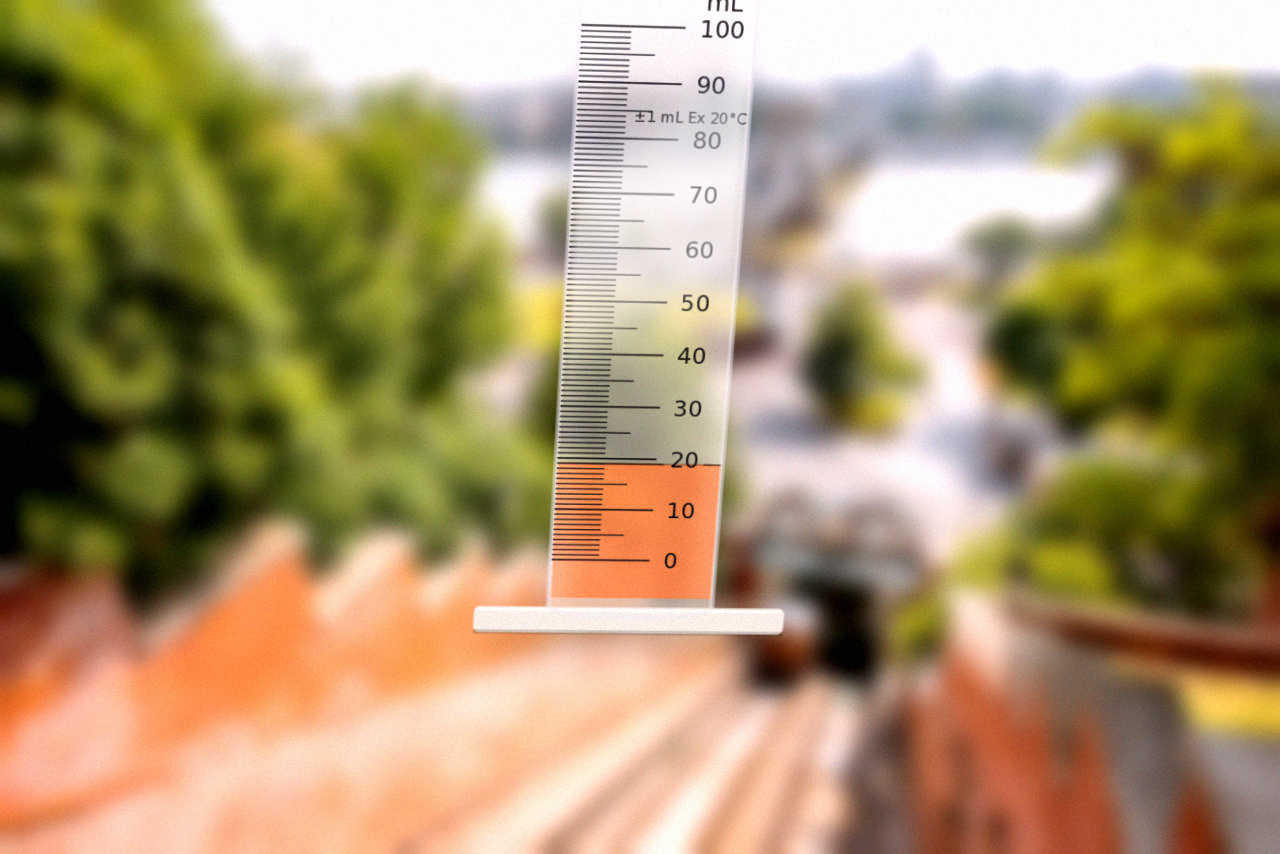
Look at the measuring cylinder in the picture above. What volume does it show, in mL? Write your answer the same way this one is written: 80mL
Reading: 19mL
